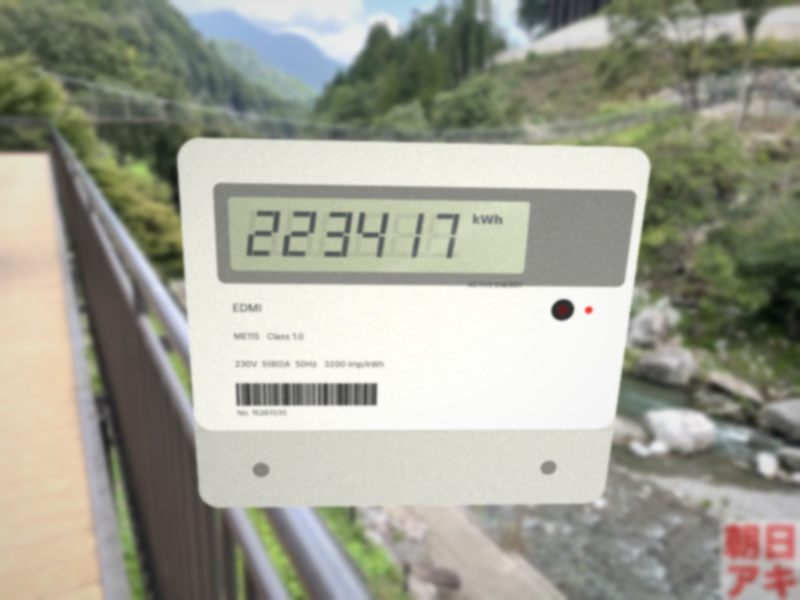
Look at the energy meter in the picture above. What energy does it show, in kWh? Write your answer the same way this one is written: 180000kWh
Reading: 223417kWh
